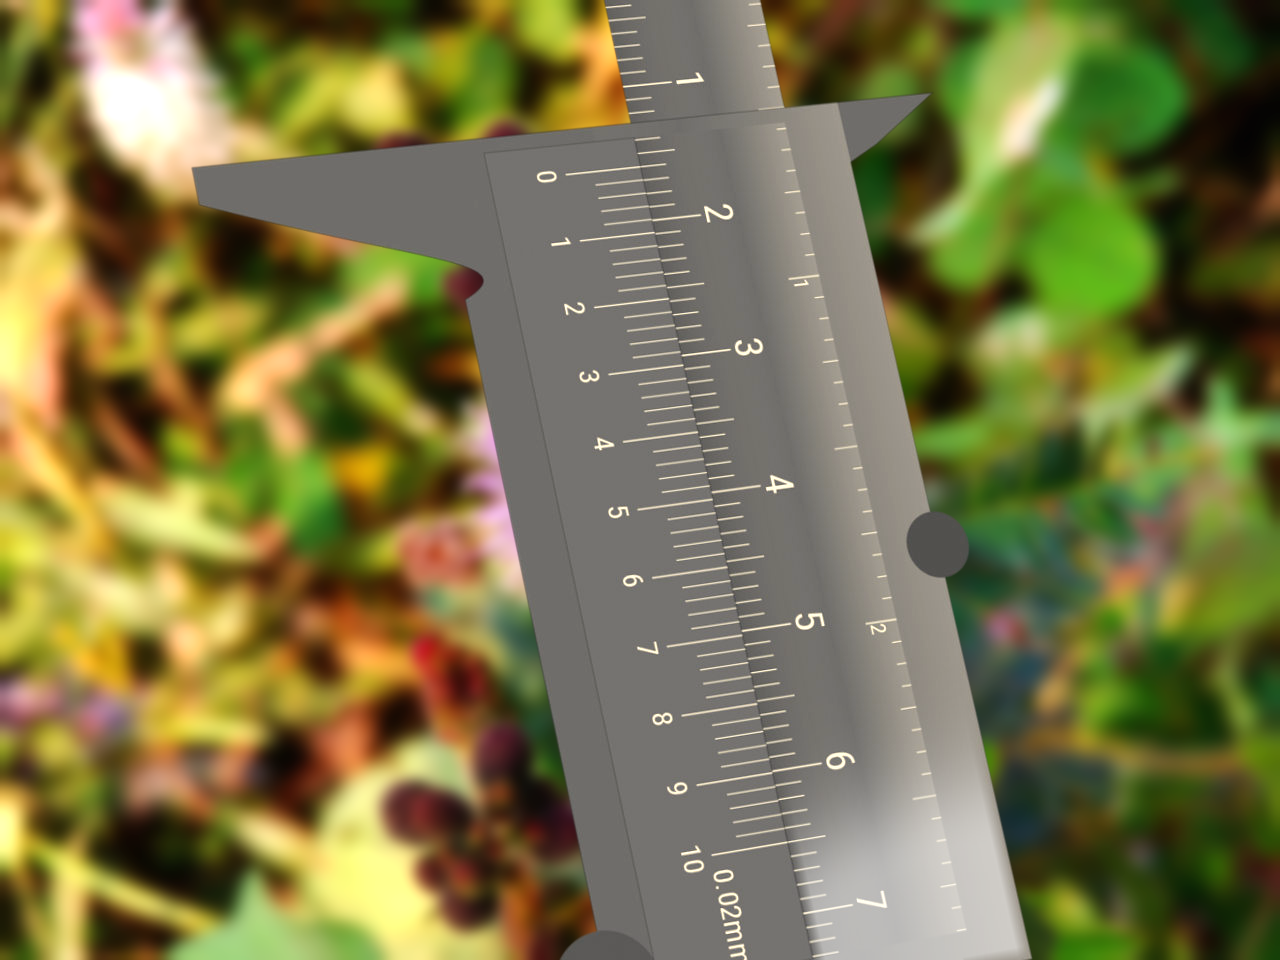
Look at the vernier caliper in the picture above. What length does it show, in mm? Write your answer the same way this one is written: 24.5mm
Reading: 16.0mm
